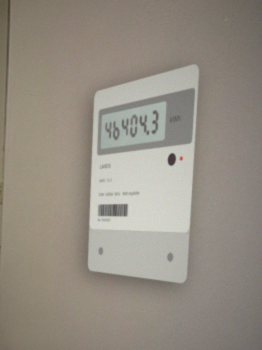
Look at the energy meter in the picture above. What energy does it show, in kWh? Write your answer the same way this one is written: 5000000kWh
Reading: 46404.3kWh
